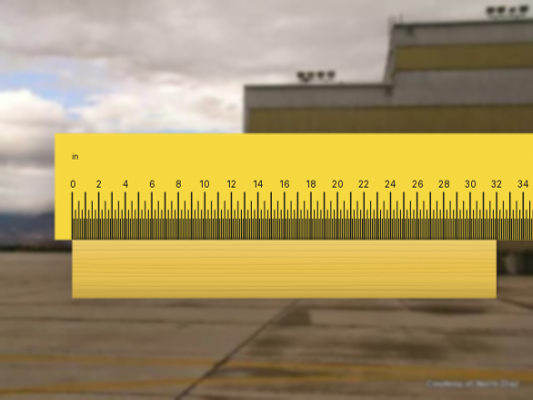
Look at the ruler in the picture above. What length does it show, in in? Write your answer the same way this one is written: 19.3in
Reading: 32in
